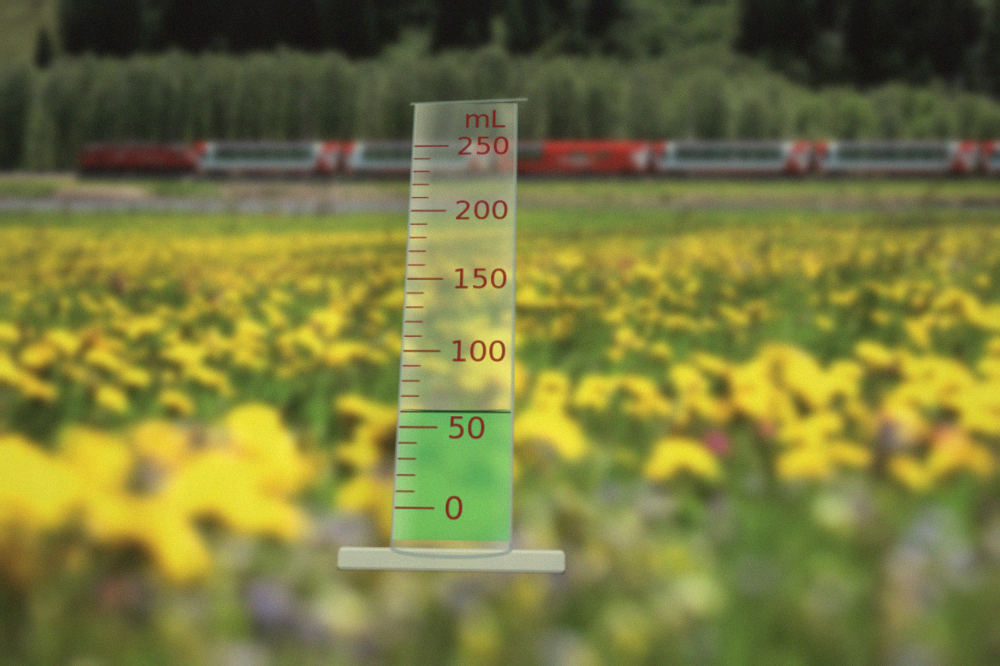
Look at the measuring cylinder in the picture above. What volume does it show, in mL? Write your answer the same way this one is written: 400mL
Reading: 60mL
